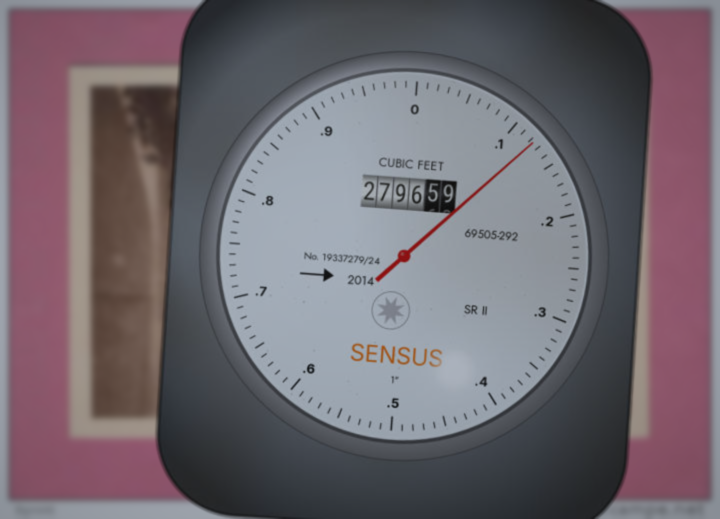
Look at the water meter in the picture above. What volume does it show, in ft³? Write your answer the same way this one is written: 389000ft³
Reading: 279659.12ft³
